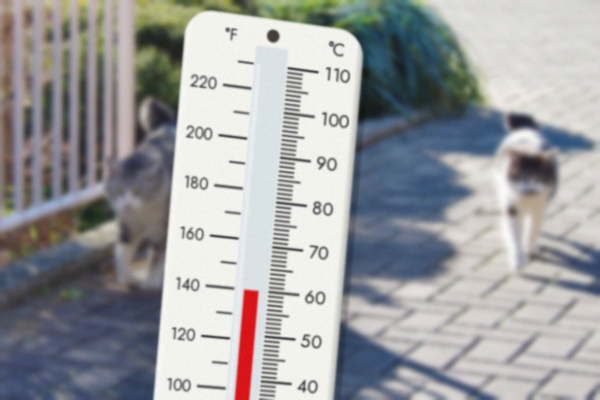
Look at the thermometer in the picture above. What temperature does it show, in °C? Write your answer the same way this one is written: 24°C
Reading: 60°C
